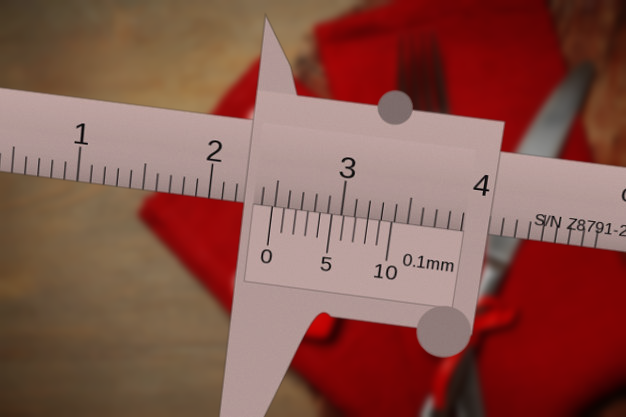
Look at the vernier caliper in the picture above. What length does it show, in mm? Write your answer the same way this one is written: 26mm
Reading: 24.8mm
